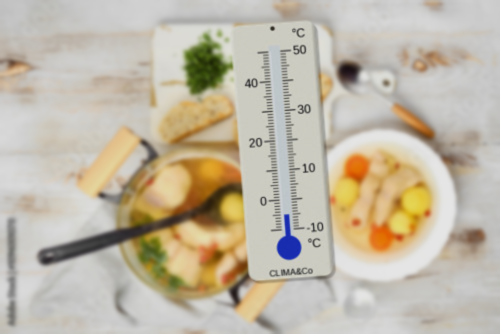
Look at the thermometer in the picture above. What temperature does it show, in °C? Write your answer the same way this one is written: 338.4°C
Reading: -5°C
